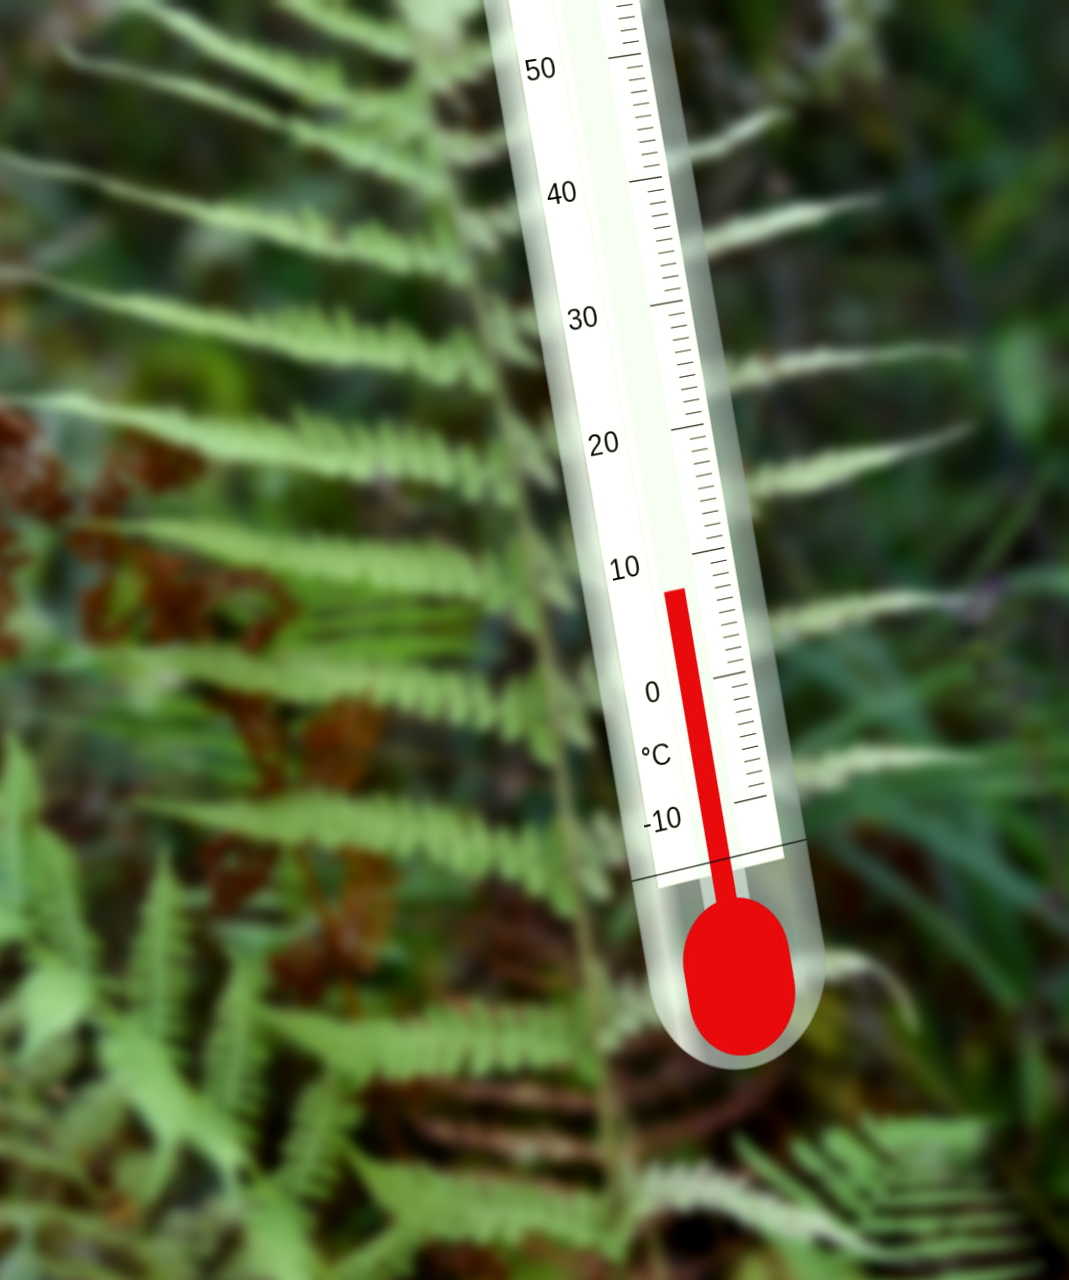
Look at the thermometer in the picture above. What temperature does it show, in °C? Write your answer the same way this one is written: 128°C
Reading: 7.5°C
